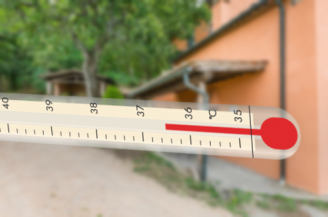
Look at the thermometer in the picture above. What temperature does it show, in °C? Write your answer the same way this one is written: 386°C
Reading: 36.5°C
